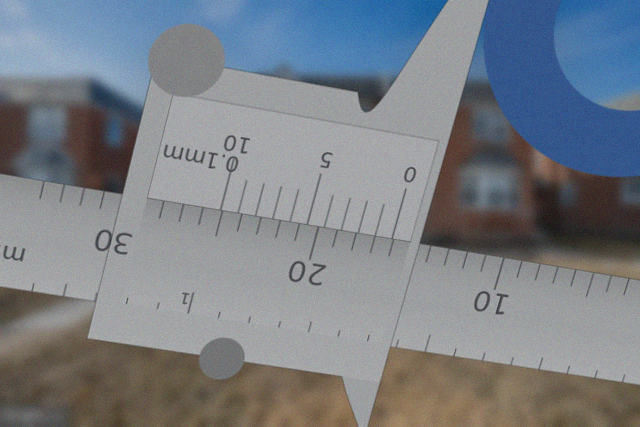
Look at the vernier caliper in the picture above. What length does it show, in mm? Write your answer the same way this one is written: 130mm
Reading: 16.1mm
